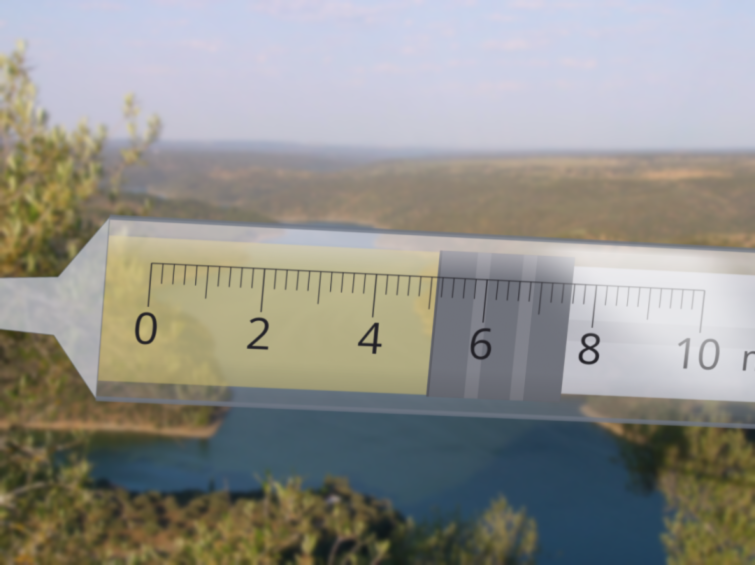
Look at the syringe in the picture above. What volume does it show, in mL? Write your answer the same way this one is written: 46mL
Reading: 5.1mL
